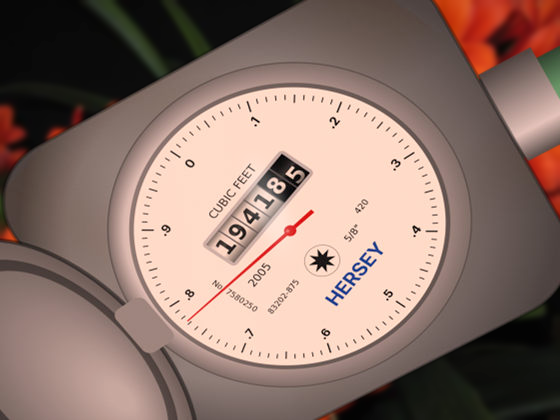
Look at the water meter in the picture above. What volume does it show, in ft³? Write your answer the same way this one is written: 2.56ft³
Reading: 194184.77ft³
